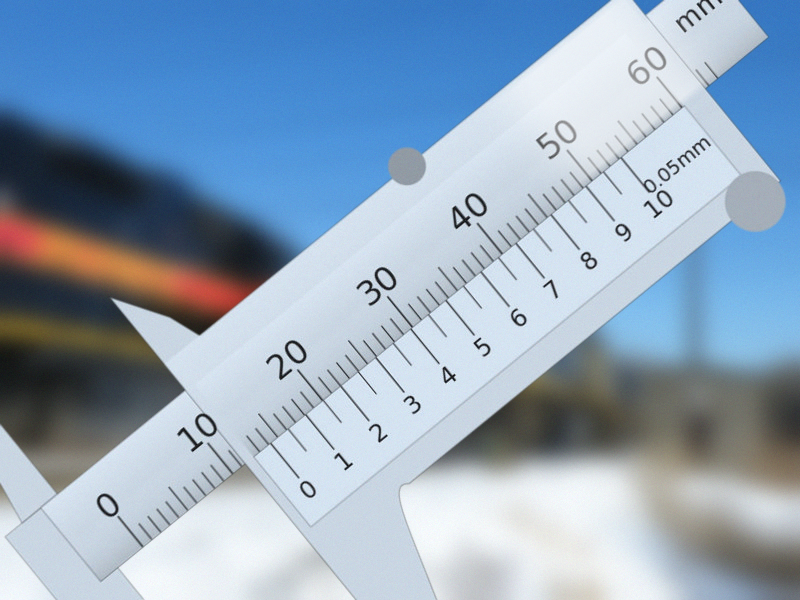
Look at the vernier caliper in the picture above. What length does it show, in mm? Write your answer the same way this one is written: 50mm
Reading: 14.2mm
